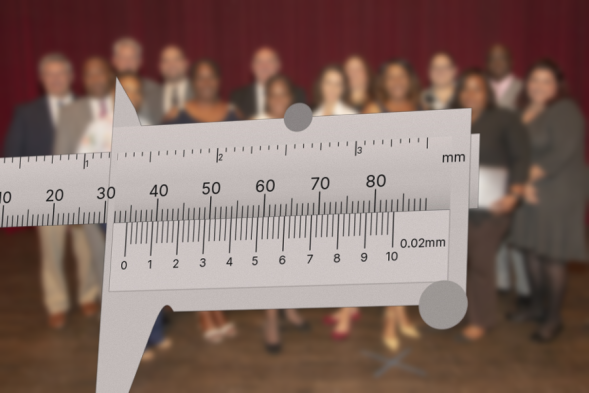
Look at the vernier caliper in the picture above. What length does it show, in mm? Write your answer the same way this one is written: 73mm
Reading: 34.4mm
